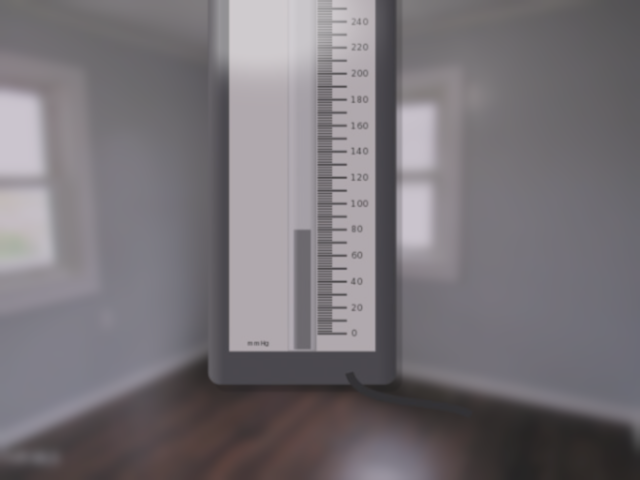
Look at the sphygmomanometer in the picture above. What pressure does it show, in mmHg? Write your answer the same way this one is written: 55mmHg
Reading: 80mmHg
